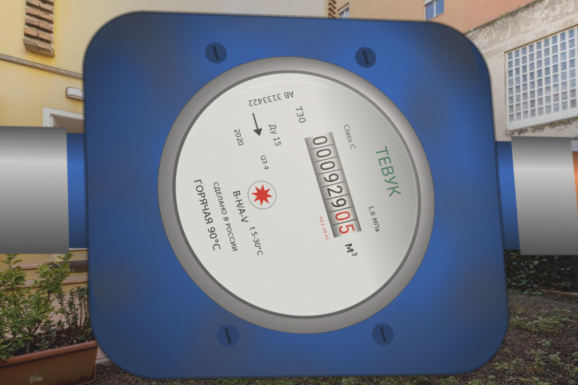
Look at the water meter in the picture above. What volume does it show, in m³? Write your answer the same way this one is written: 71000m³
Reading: 929.05m³
